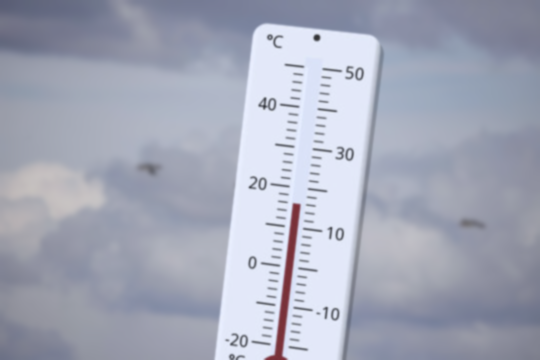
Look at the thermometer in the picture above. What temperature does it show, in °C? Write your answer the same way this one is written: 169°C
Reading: 16°C
